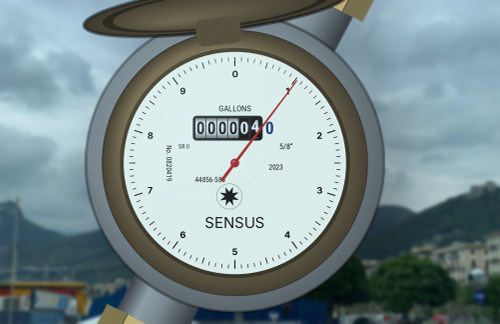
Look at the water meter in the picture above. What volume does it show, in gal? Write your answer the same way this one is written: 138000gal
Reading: 41.0gal
